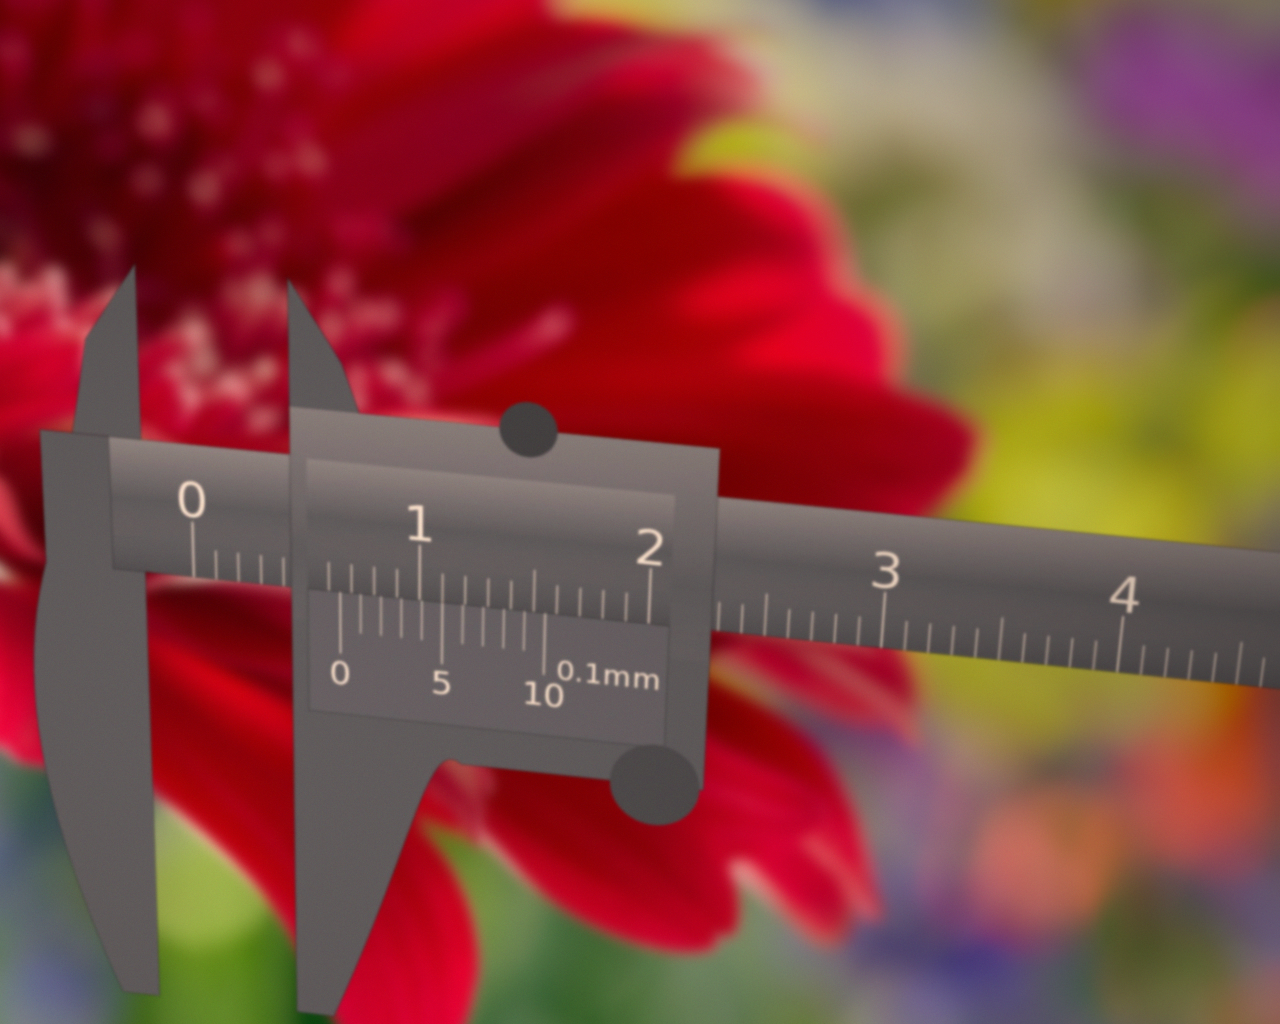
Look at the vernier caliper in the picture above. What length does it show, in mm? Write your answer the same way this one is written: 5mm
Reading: 6.5mm
